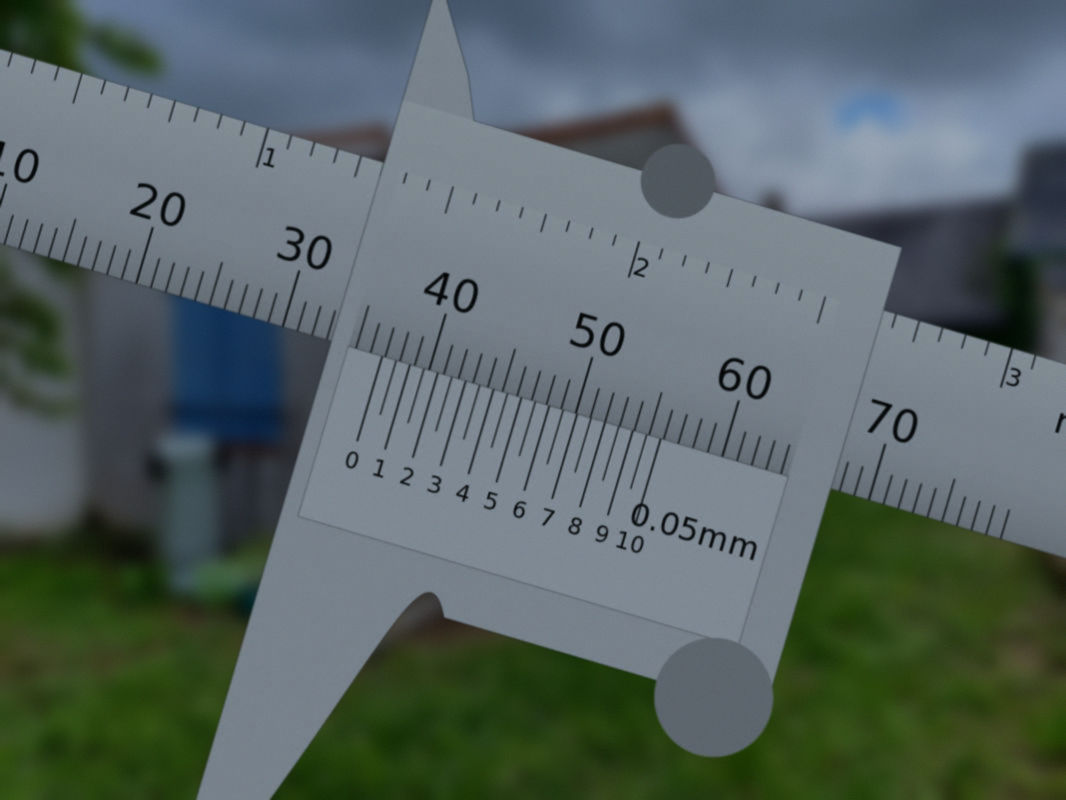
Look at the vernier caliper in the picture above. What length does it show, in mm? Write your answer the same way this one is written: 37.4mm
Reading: 36.8mm
